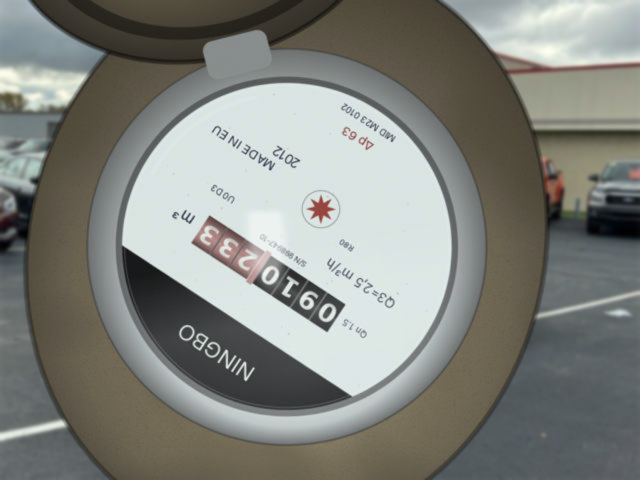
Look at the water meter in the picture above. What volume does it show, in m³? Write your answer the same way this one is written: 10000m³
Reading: 910.233m³
